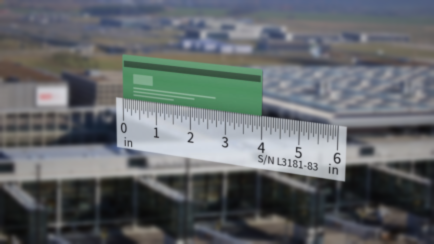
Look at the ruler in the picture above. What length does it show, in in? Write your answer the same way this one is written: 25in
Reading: 4in
